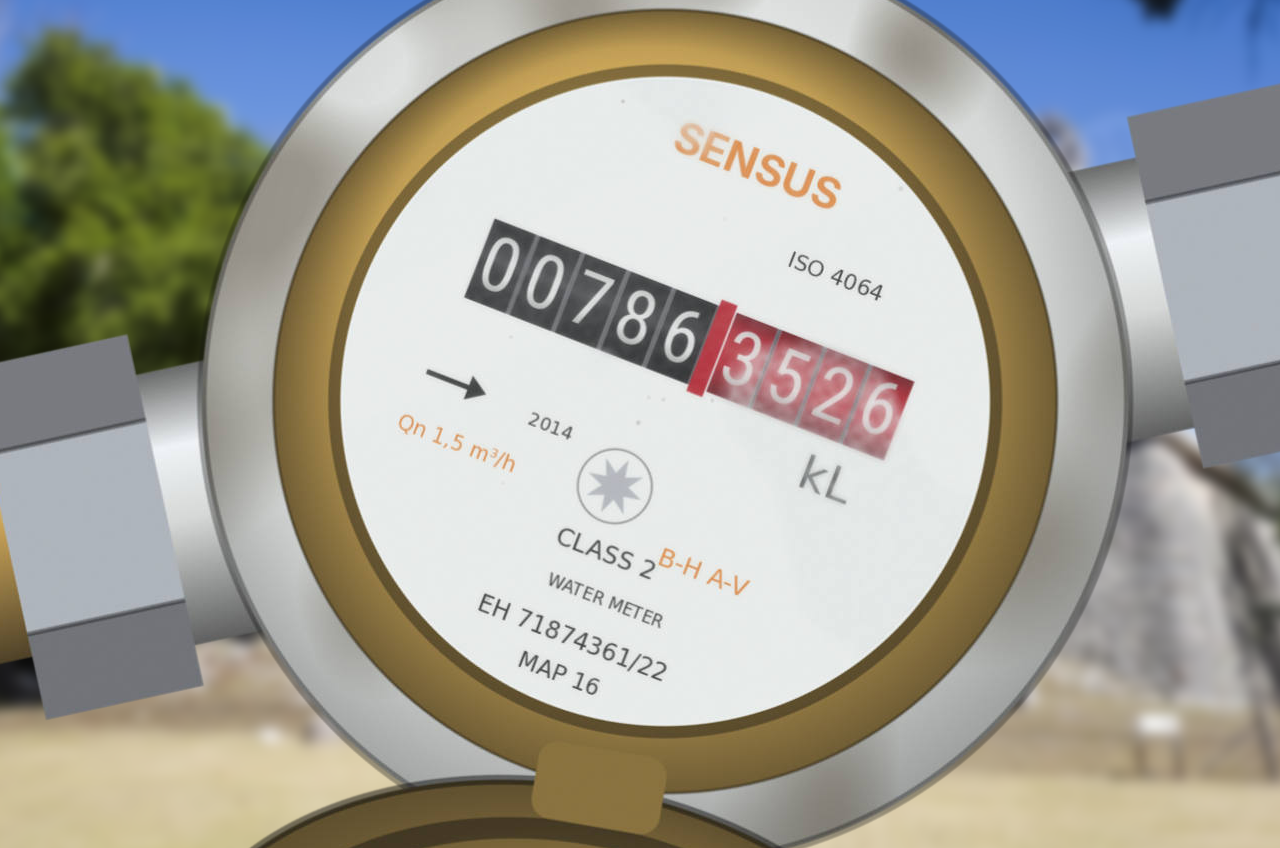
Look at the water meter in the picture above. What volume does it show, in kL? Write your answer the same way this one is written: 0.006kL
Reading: 786.3526kL
